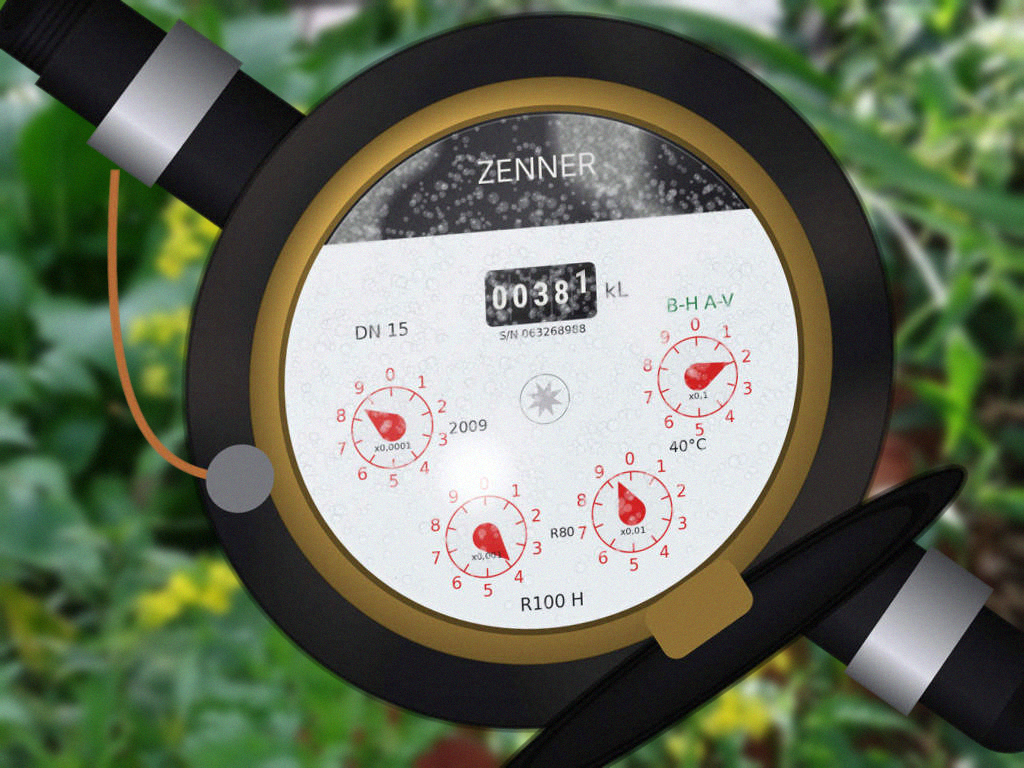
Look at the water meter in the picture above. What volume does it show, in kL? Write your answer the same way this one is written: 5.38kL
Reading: 381.1938kL
